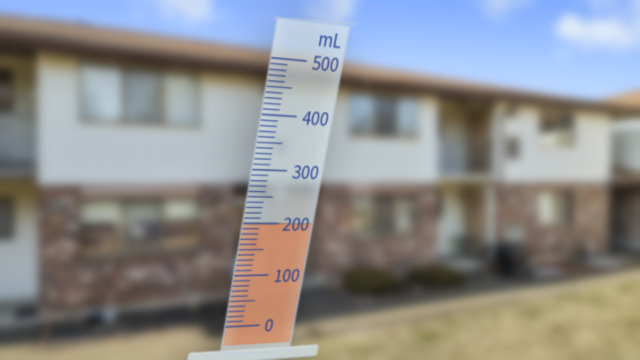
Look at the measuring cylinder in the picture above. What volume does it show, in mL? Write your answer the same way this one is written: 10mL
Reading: 200mL
